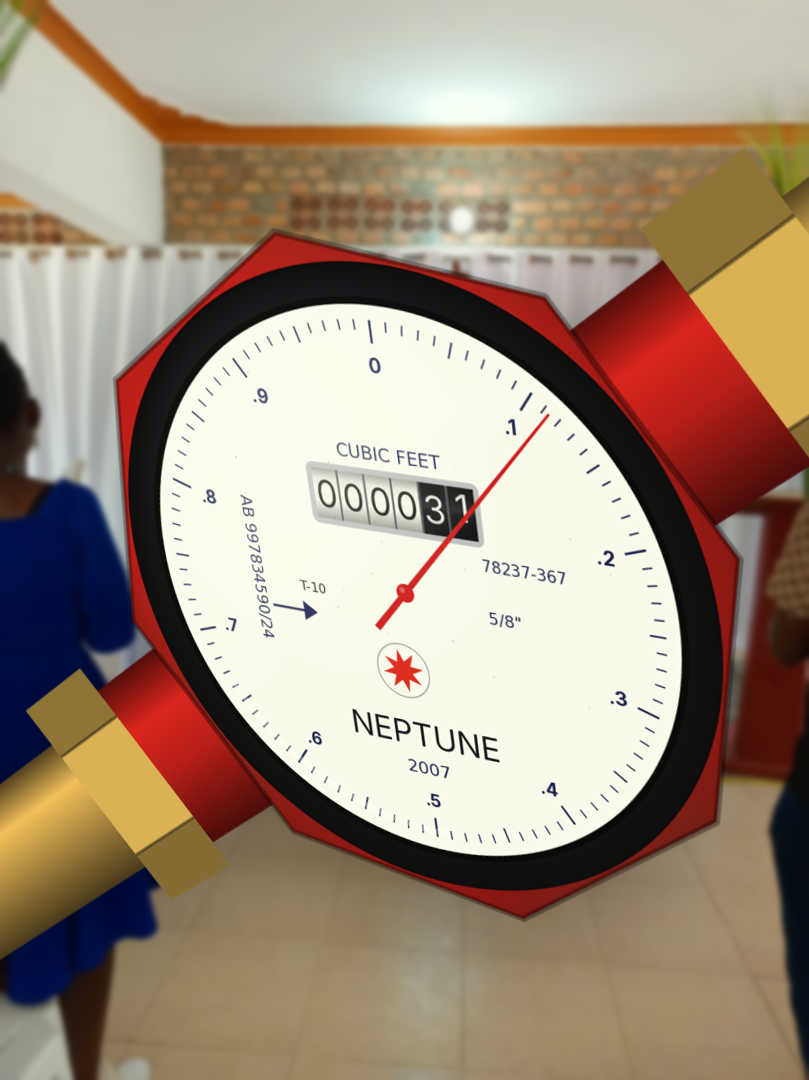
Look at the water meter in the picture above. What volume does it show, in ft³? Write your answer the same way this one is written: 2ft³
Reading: 31.11ft³
